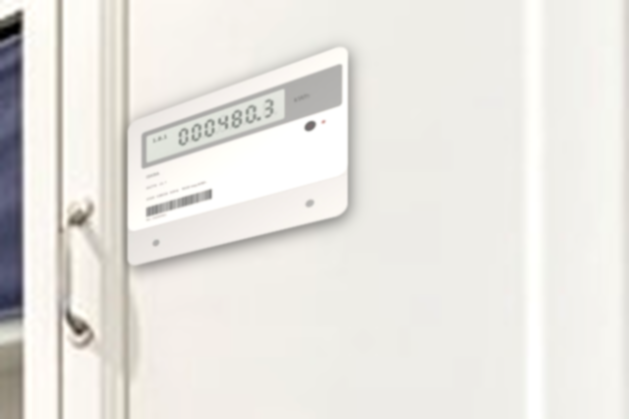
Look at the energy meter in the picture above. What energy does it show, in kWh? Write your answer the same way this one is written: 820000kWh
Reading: 480.3kWh
